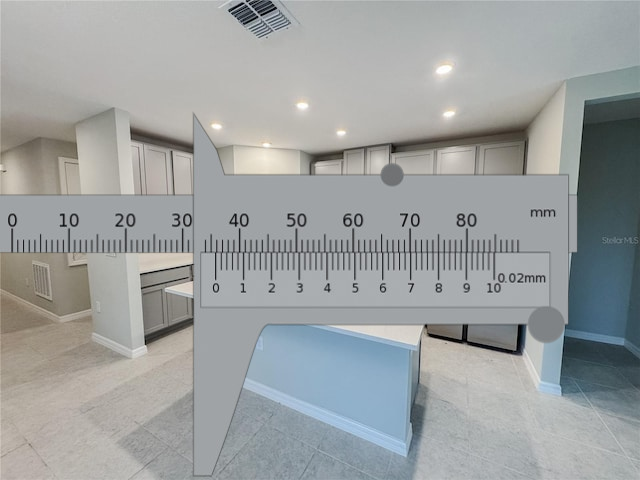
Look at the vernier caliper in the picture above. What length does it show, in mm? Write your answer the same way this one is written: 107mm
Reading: 35.8mm
